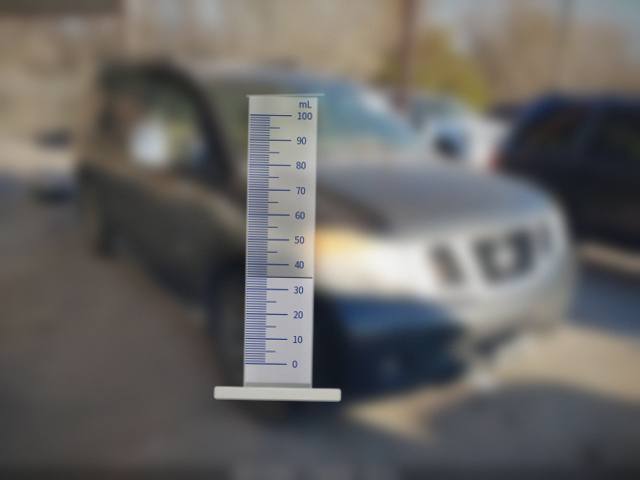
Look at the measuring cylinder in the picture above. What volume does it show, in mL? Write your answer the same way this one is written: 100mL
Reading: 35mL
